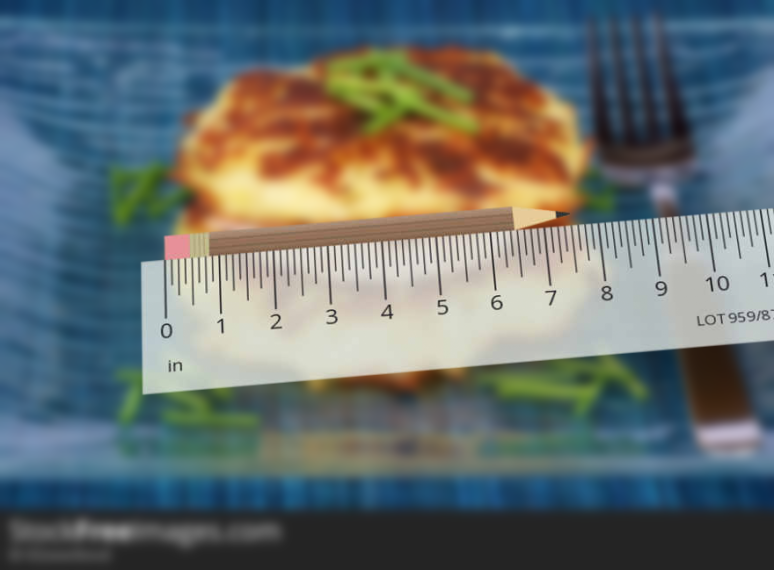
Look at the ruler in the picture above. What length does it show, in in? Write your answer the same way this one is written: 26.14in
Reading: 7.5in
